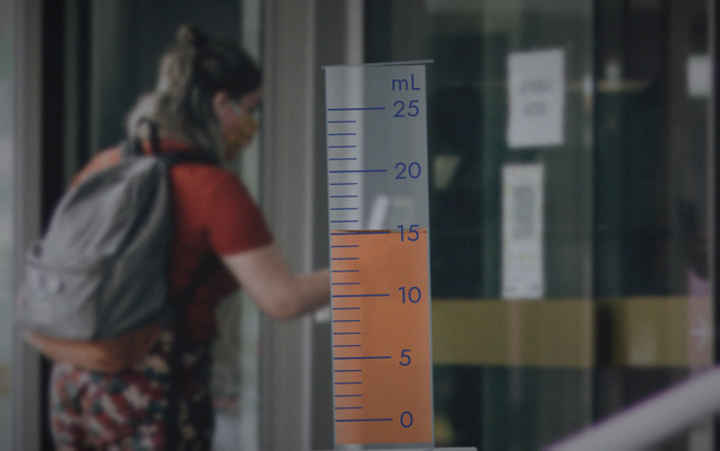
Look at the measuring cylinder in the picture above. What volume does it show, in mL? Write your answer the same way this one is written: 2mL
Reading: 15mL
